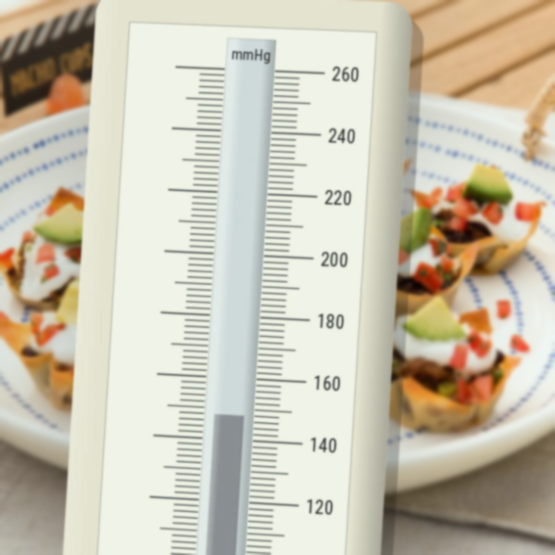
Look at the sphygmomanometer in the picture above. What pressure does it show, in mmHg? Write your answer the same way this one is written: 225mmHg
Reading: 148mmHg
